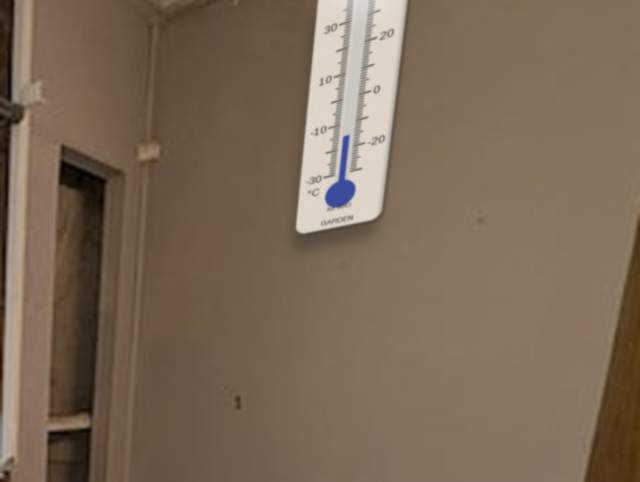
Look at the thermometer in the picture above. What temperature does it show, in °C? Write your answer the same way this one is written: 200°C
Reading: -15°C
